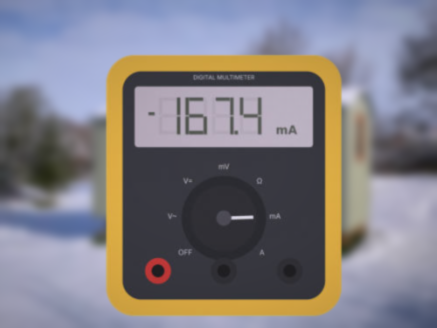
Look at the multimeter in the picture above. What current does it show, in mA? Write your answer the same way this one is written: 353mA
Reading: -167.4mA
